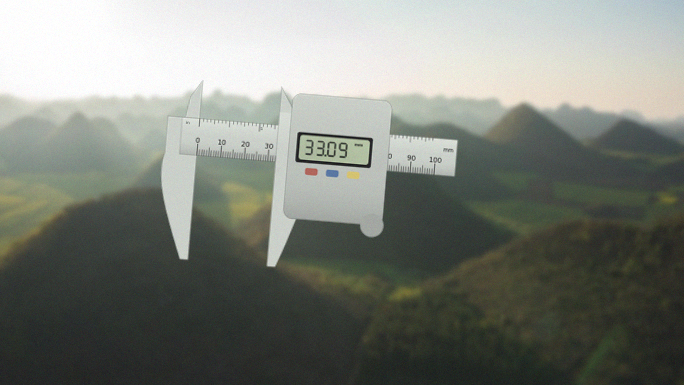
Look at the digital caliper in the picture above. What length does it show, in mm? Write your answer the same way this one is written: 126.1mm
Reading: 33.09mm
